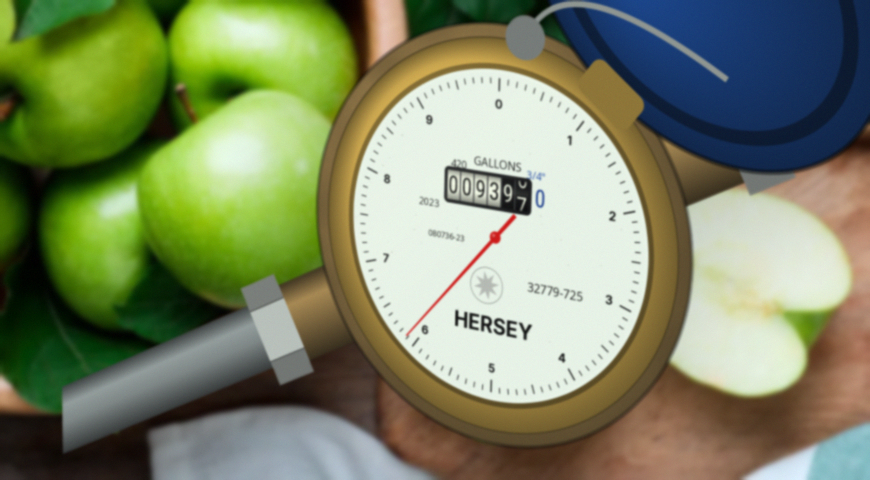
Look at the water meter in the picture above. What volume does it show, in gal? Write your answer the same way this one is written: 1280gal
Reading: 93966.1gal
